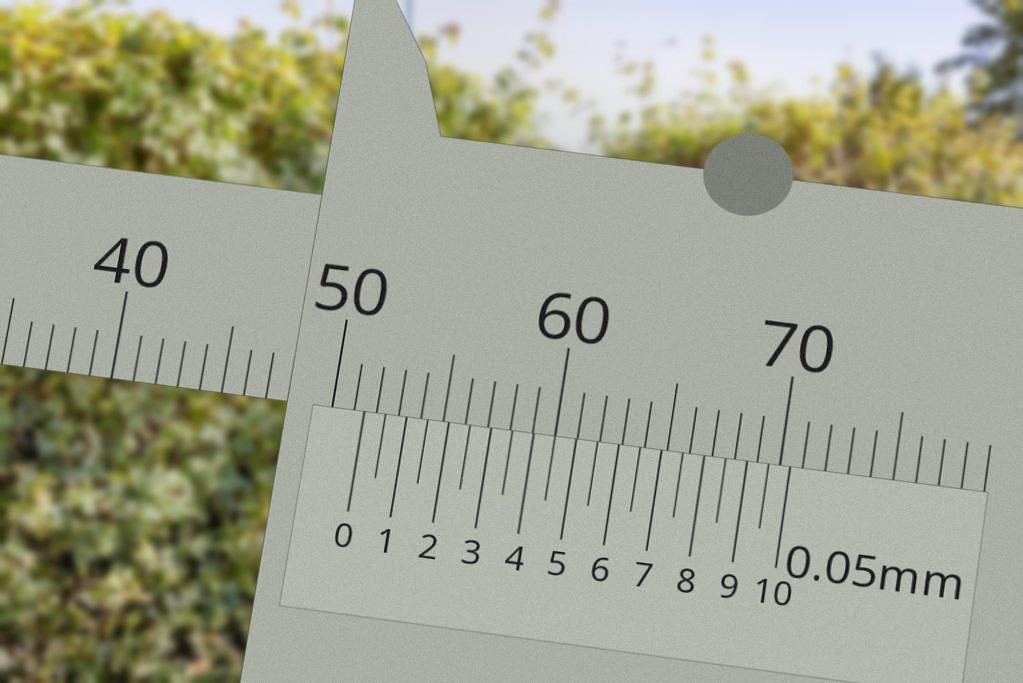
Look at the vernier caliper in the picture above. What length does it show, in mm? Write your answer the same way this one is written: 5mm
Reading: 51.45mm
